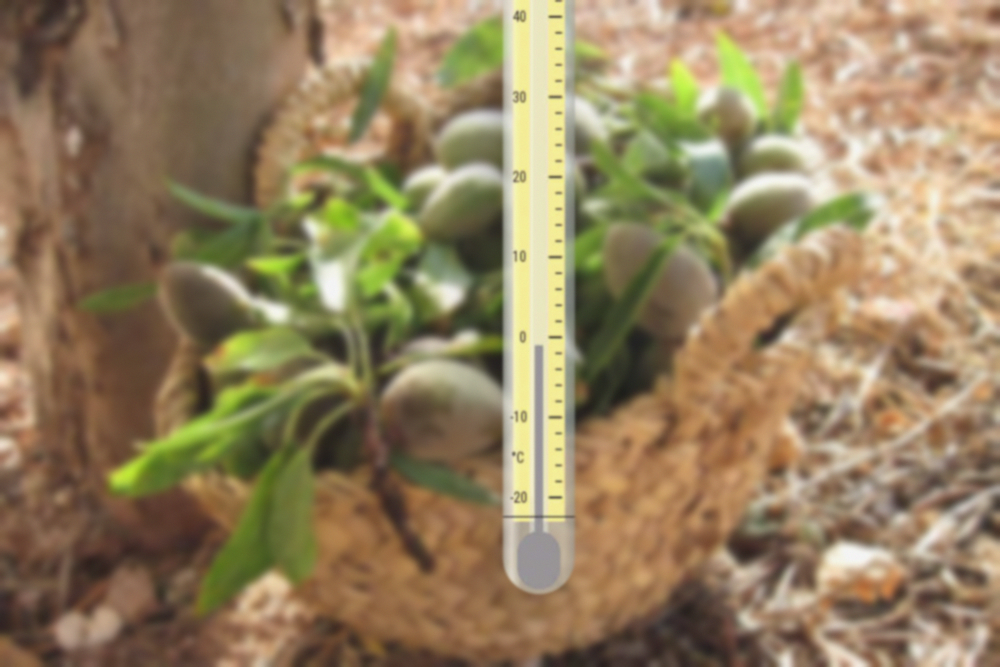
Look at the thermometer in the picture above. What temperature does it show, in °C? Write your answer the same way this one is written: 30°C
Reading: -1°C
